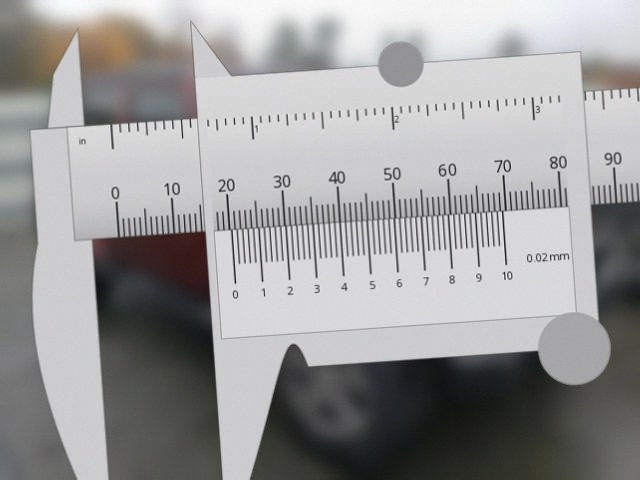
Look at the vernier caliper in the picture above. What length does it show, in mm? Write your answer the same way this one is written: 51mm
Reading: 20.4mm
